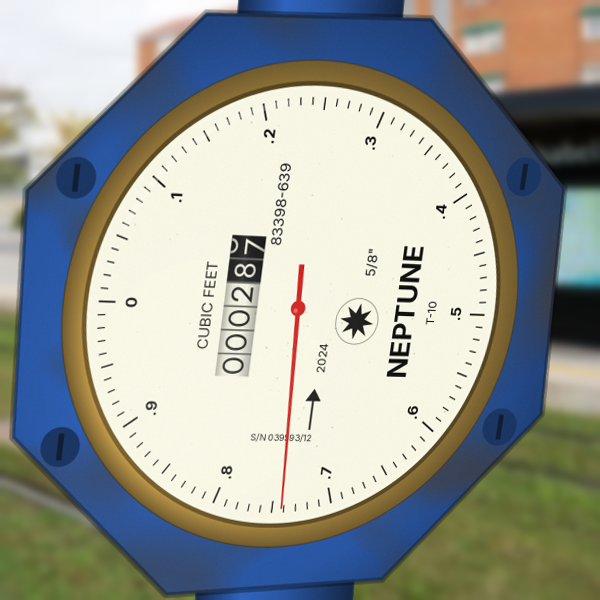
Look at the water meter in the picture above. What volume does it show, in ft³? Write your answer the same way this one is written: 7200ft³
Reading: 286.74ft³
